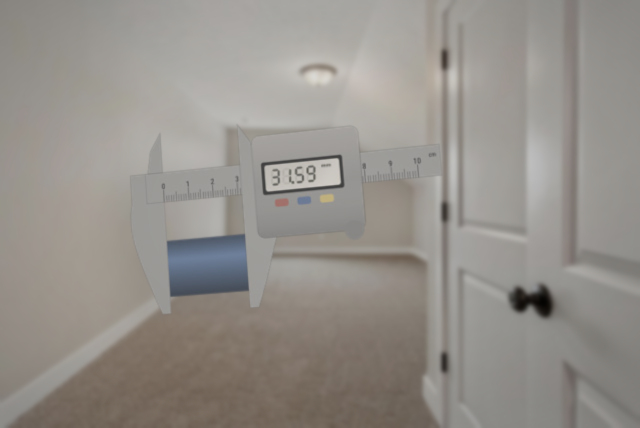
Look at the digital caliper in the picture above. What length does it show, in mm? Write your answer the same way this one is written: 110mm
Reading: 31.59mm
